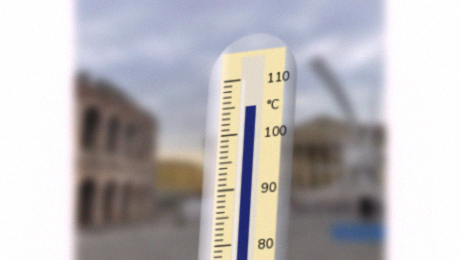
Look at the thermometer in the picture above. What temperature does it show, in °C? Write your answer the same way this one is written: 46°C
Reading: 105°C
